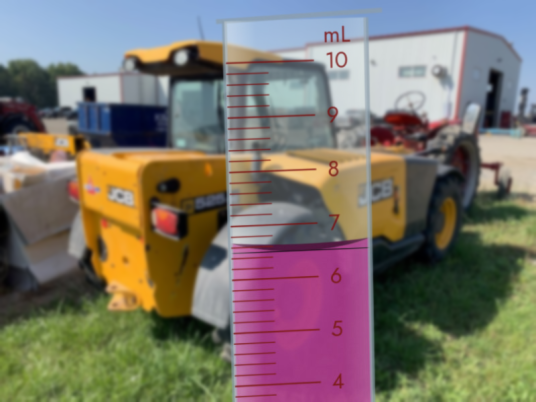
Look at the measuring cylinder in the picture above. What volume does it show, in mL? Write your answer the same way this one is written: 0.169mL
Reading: 6.5mL
